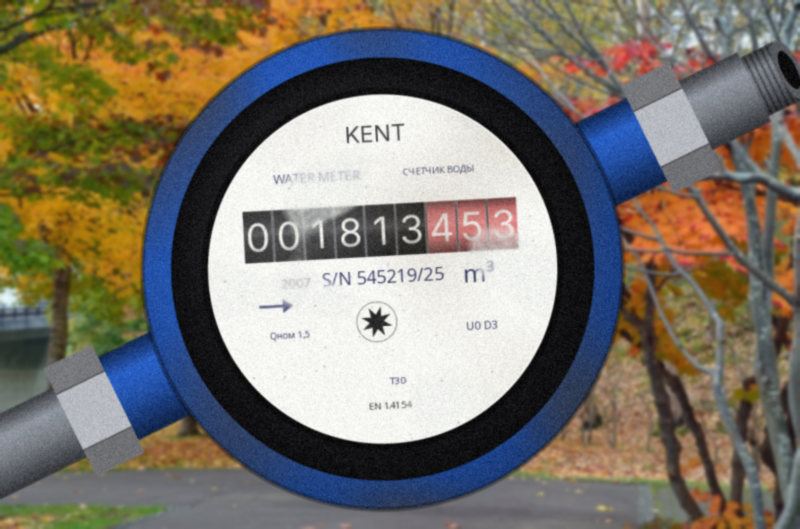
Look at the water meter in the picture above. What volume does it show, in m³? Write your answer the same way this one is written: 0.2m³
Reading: 1813.453m³
